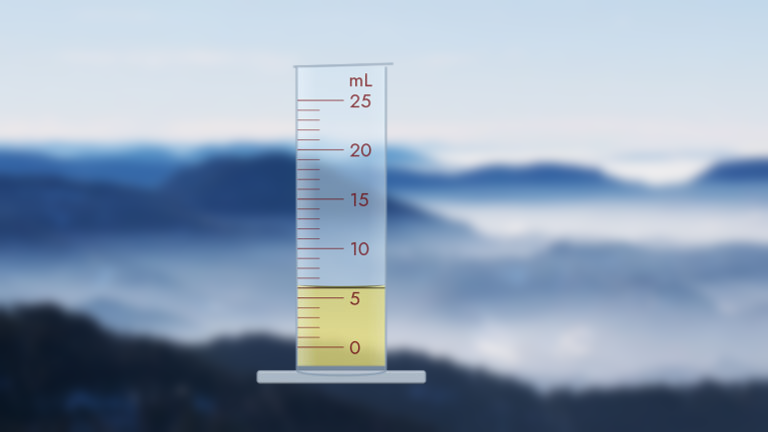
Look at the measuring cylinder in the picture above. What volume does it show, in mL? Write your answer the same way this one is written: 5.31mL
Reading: 6mL
